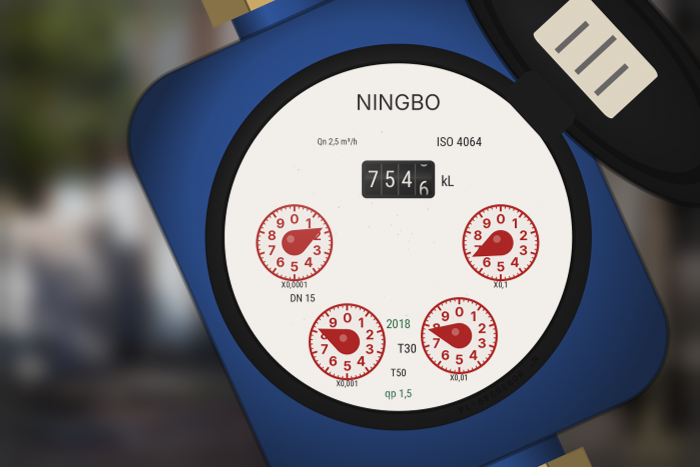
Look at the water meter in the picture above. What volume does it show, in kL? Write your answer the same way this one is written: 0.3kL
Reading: 7545.6781kL
